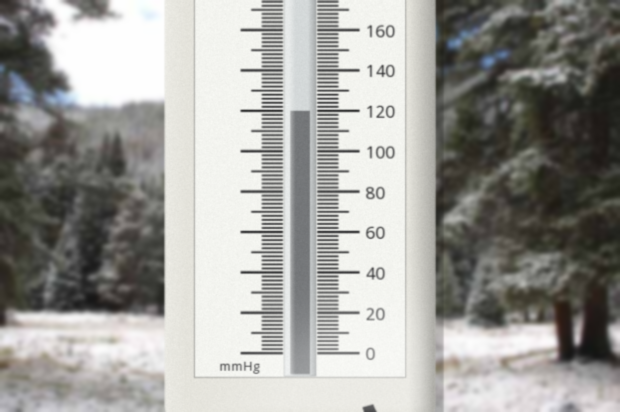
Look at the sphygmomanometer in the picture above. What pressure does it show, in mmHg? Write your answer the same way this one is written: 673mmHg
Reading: 120mmHg
